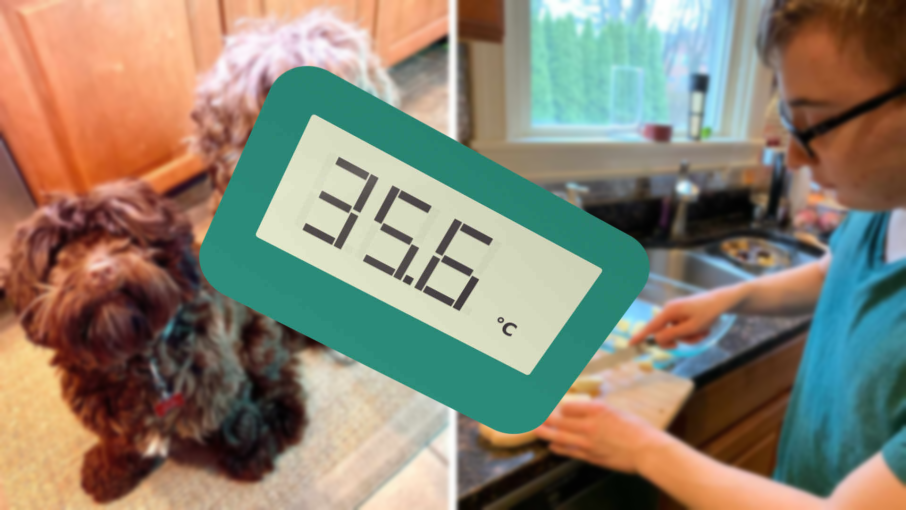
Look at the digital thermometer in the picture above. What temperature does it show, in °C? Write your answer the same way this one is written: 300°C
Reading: 35.6°C
